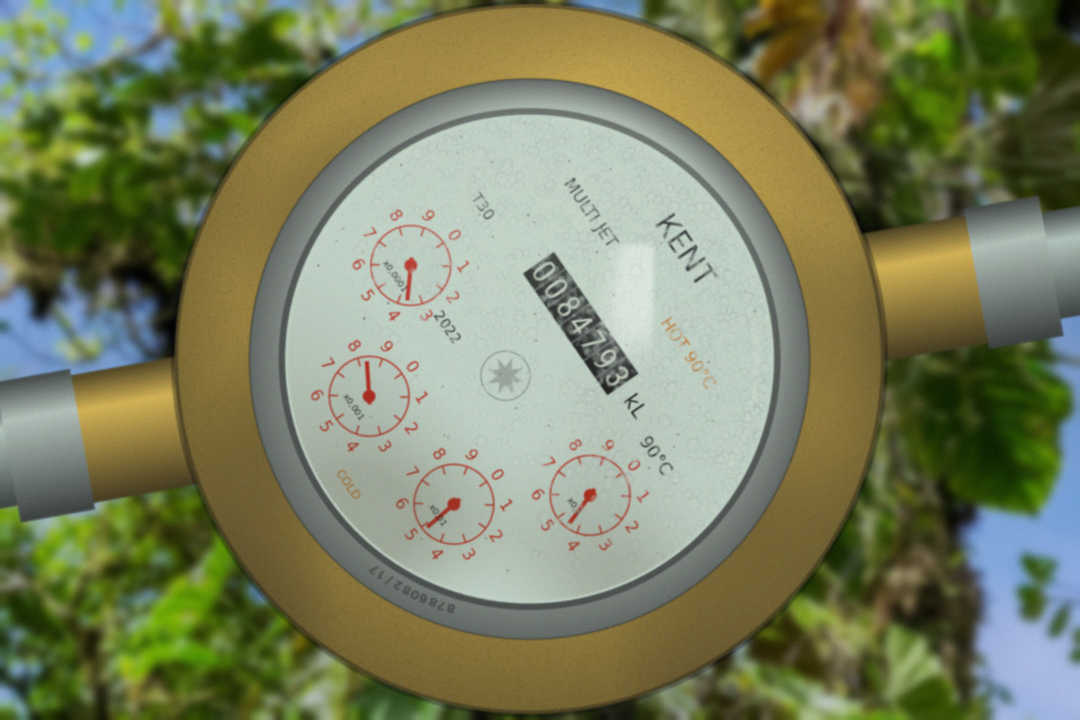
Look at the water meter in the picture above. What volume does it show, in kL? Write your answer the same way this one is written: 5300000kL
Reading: 84793.4483kL
